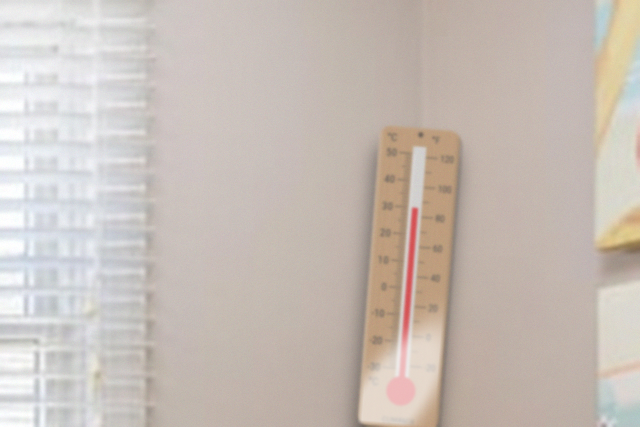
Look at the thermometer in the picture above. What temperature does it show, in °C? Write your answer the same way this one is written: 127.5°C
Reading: 30°C
